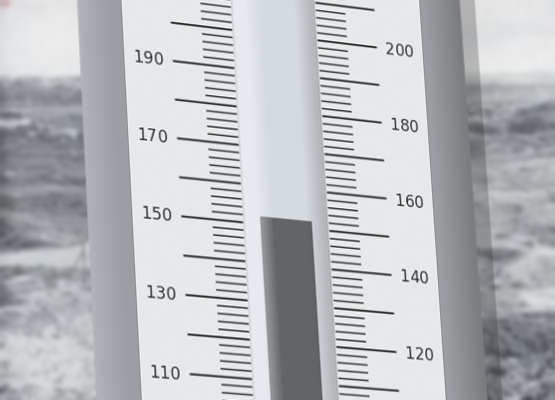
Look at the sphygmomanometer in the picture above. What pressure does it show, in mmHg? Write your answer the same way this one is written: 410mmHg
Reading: 152mmHg
